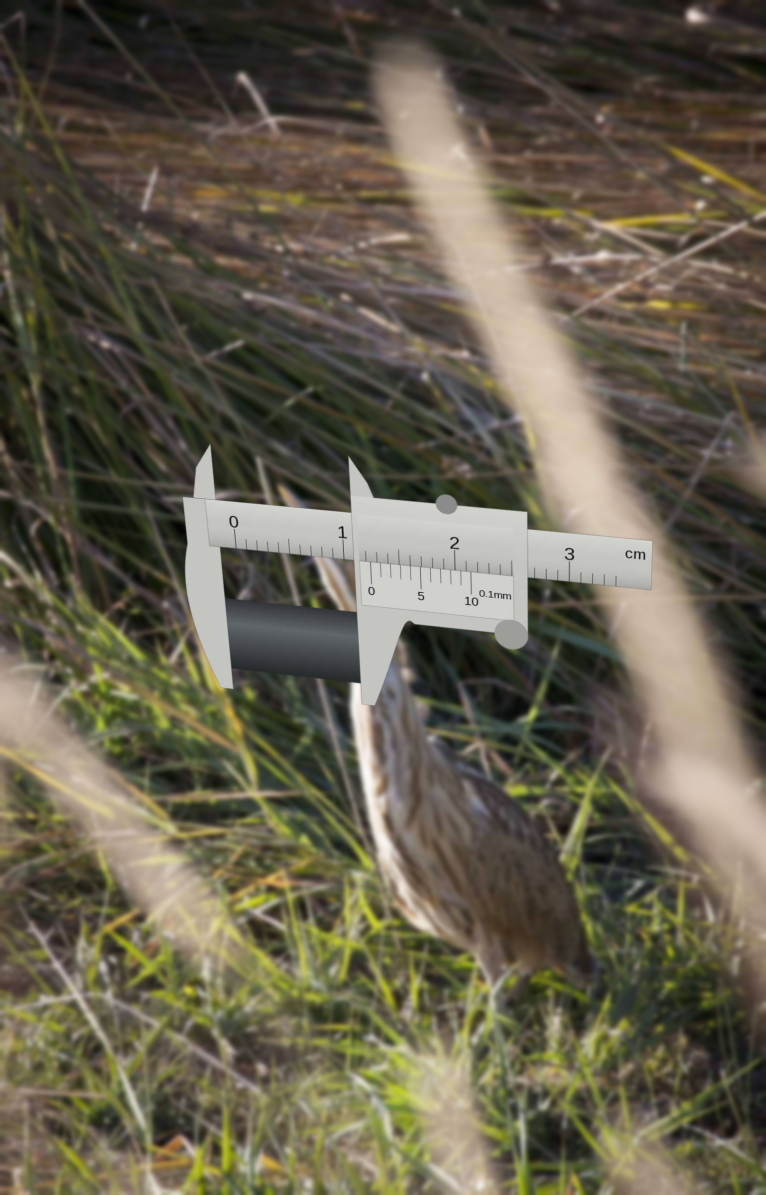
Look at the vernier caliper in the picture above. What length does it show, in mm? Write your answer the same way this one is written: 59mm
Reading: 12.4mm
